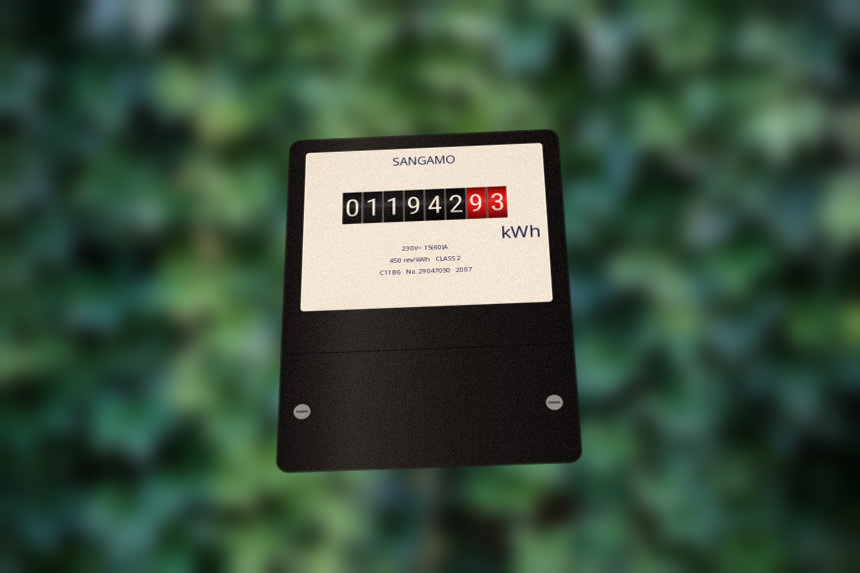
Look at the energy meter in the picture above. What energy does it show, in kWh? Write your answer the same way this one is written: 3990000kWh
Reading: 11942.93kWh
